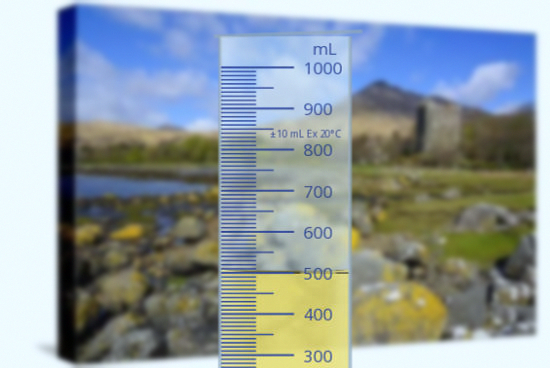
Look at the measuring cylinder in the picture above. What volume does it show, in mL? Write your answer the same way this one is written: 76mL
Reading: 500mL
